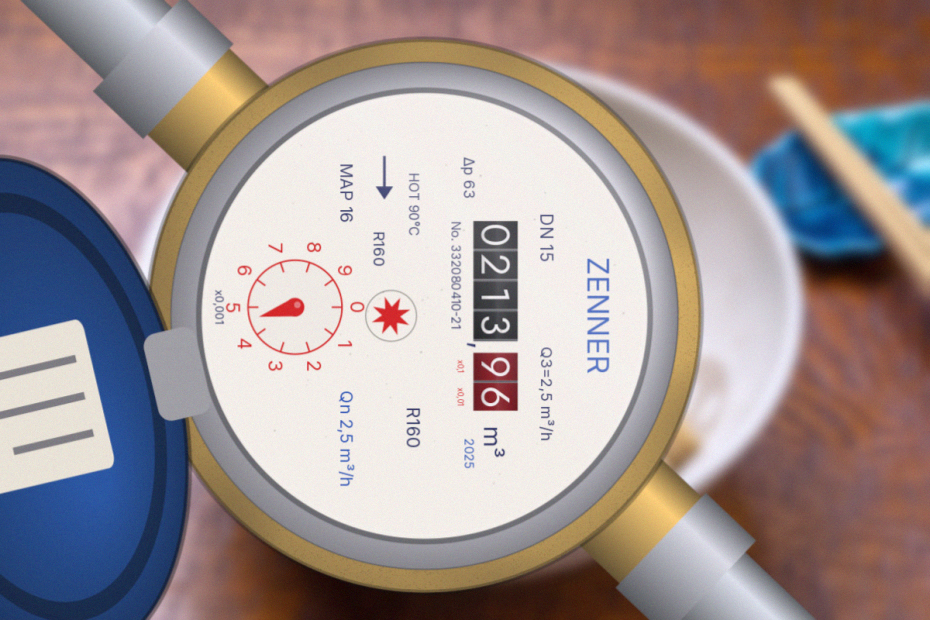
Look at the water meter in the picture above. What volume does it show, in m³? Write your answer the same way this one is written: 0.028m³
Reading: 213.964m³
